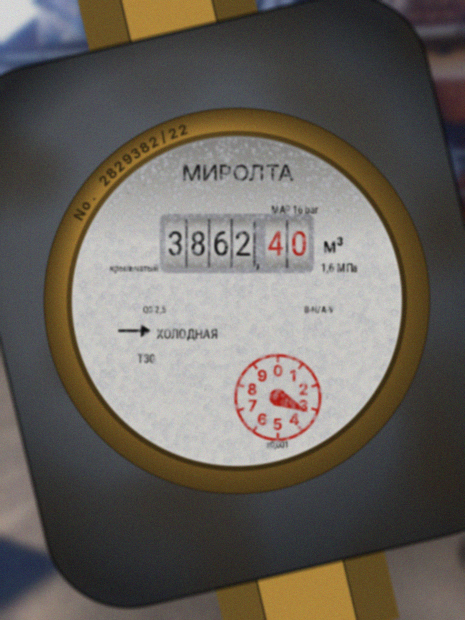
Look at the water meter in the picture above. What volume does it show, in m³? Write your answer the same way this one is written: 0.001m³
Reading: 3862.403m³
